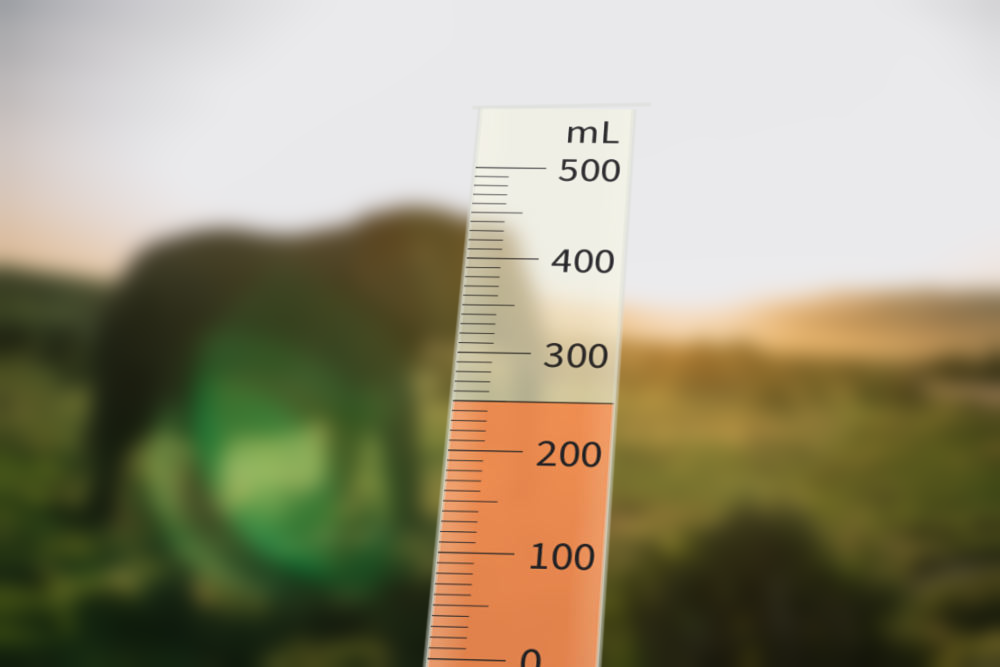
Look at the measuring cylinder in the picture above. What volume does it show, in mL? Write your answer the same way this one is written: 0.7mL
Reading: 250mL
